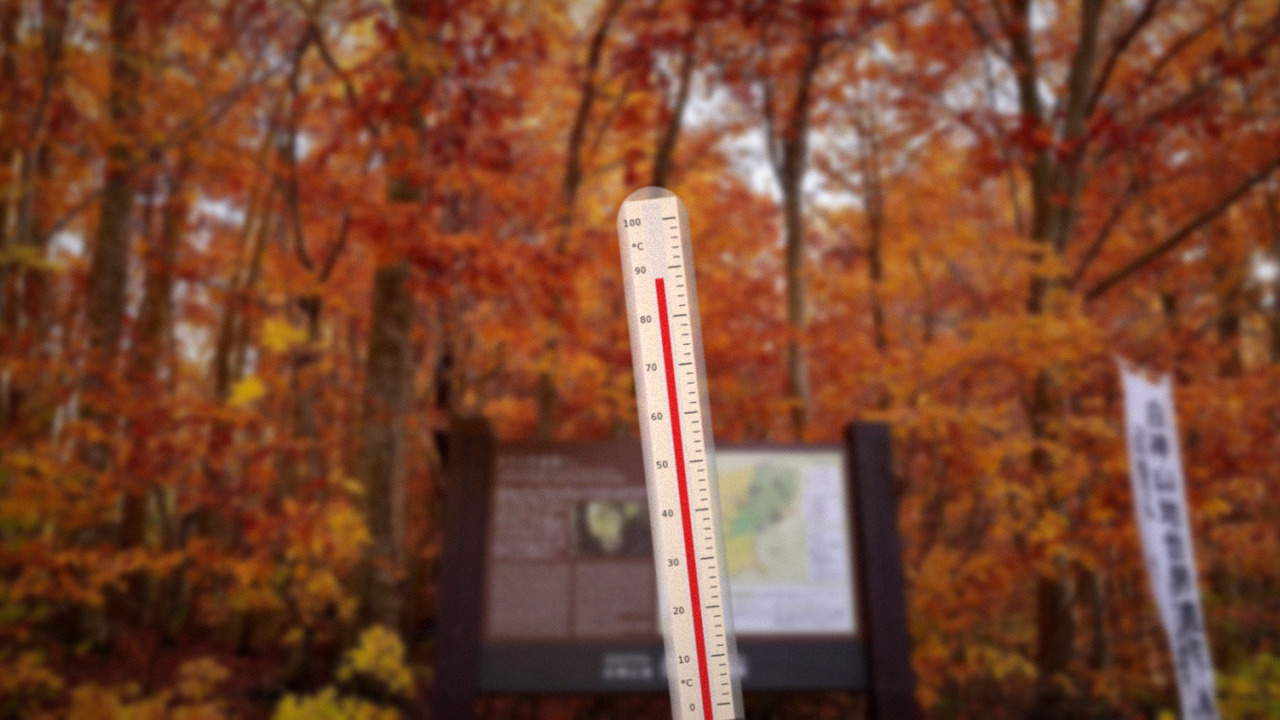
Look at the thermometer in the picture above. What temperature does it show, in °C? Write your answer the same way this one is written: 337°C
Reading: 88°C
